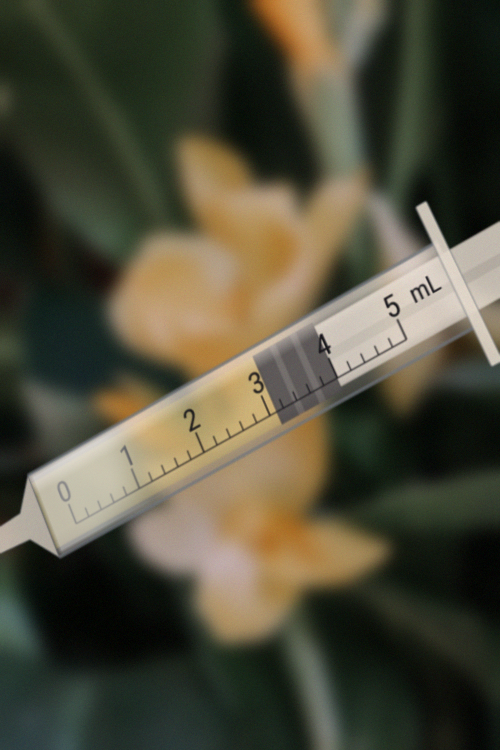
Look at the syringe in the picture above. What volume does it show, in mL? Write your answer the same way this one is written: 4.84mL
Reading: 3.1mL
